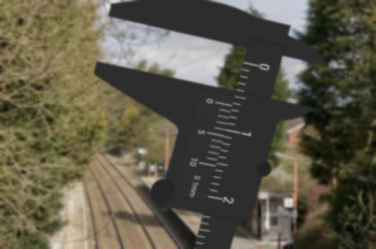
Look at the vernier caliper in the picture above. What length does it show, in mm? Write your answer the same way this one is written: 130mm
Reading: 6.4mm
